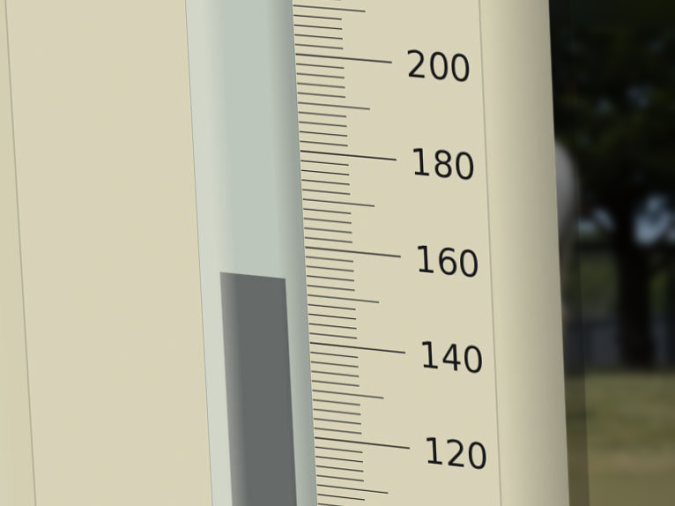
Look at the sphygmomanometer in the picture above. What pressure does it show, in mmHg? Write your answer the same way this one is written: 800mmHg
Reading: 153mmHg
